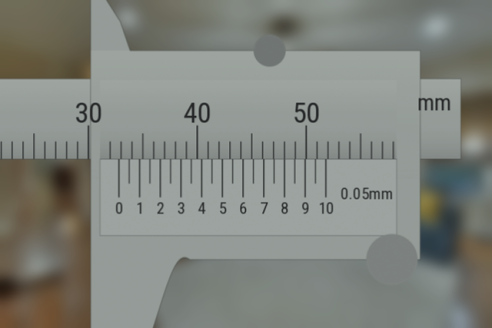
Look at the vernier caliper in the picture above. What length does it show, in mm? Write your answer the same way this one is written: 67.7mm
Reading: 32.8mm
